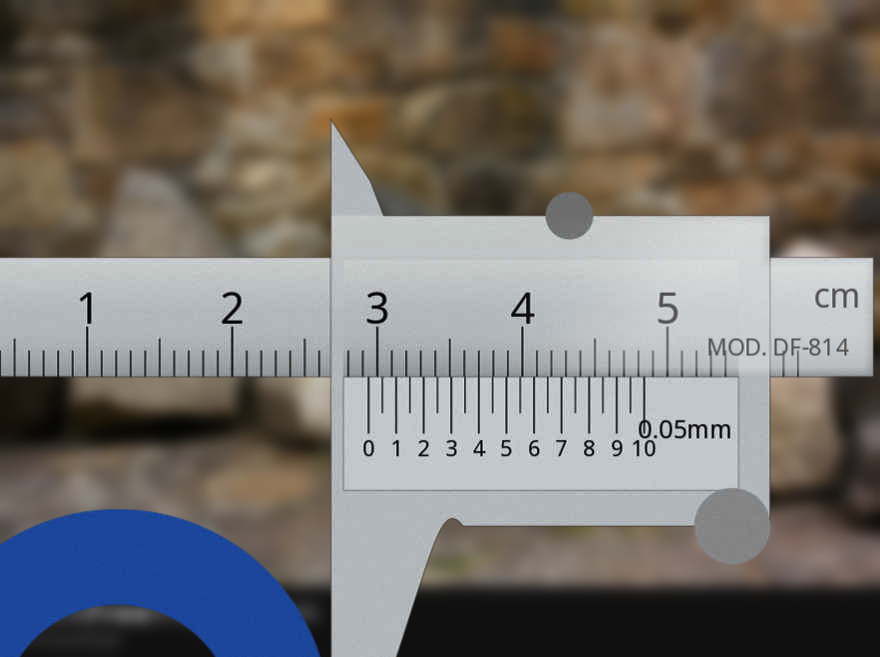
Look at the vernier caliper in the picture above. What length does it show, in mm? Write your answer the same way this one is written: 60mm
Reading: 29.4mm
